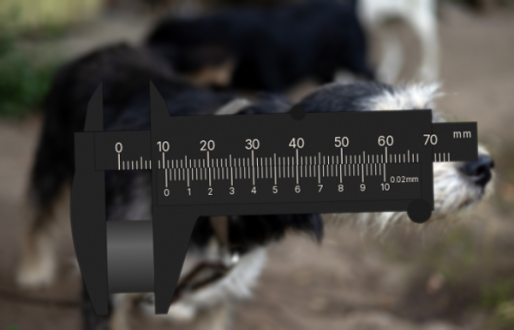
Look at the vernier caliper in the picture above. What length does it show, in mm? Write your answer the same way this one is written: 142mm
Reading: 10.5mm
